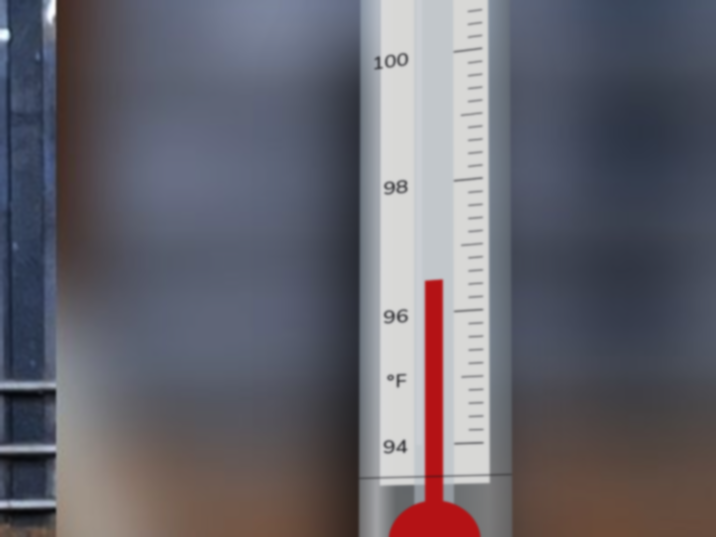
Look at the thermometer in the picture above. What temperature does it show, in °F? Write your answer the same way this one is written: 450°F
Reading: 96.5°F
